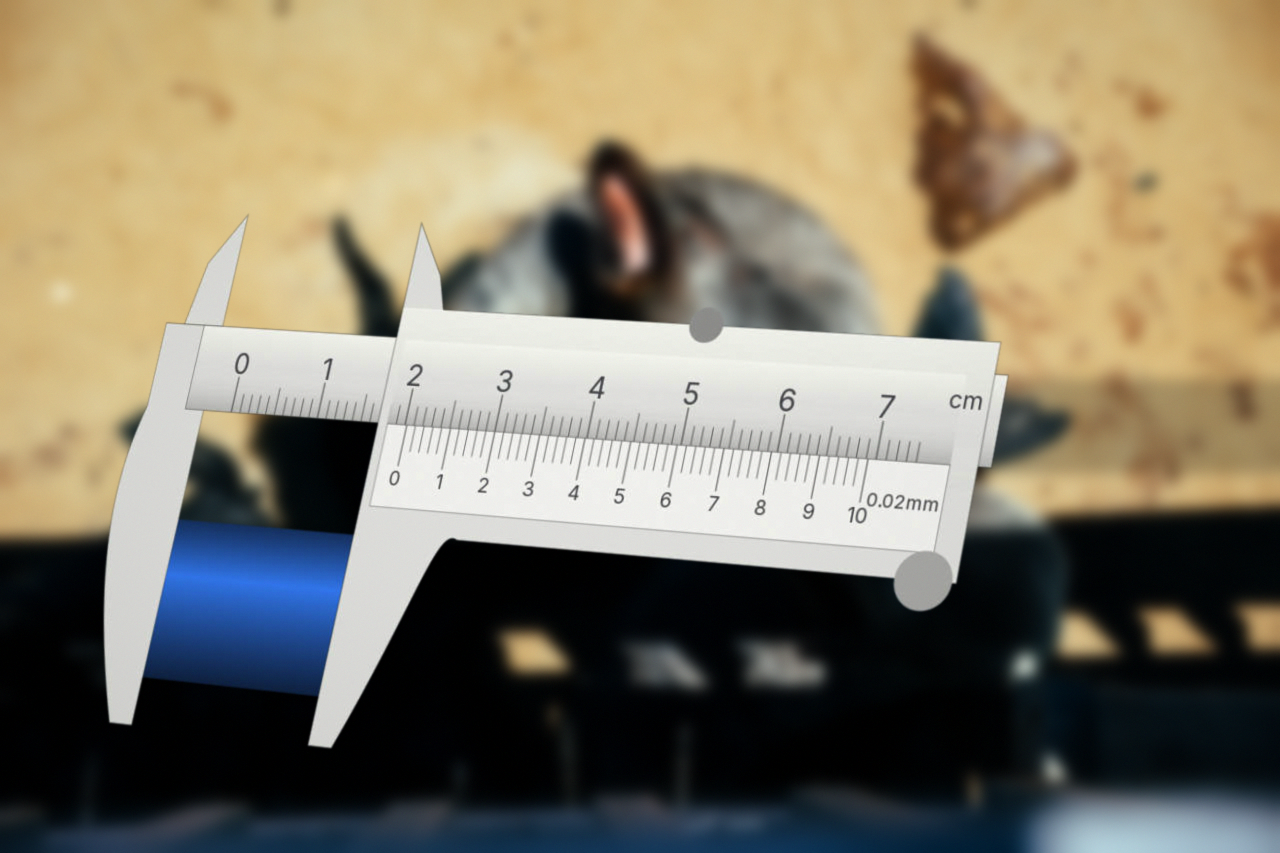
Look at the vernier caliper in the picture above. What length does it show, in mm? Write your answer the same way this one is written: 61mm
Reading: 20.2mm
